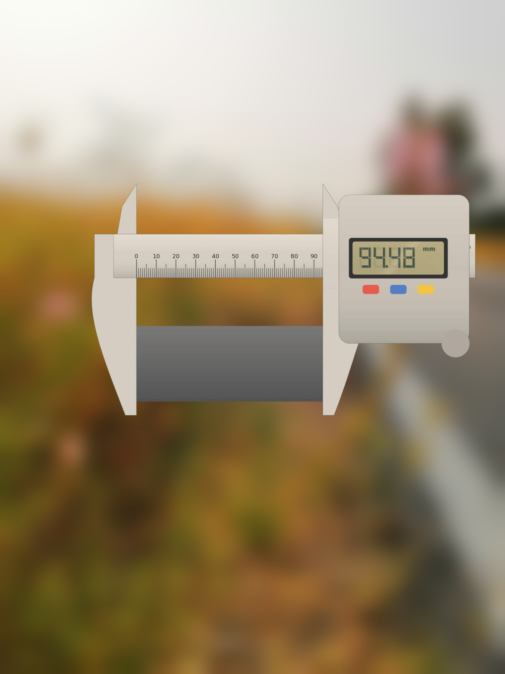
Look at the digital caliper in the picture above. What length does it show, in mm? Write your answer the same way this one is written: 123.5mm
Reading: 94.48mm
